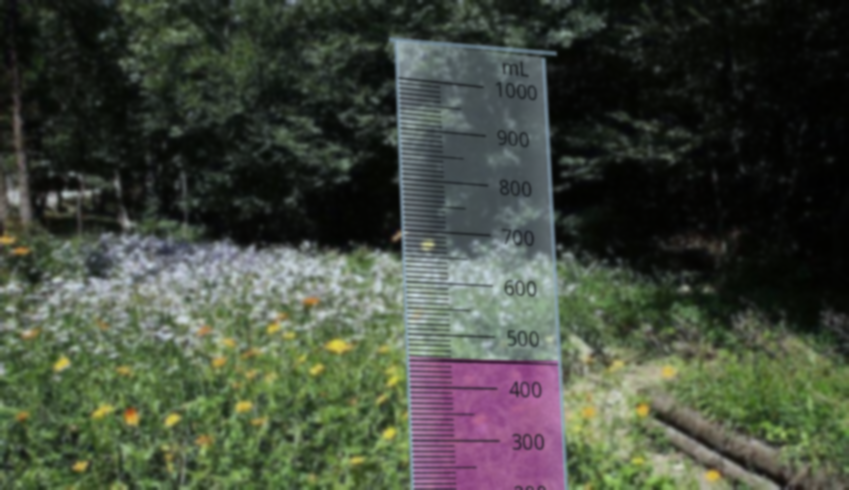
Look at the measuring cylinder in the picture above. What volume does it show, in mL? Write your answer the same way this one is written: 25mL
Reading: 450mL
